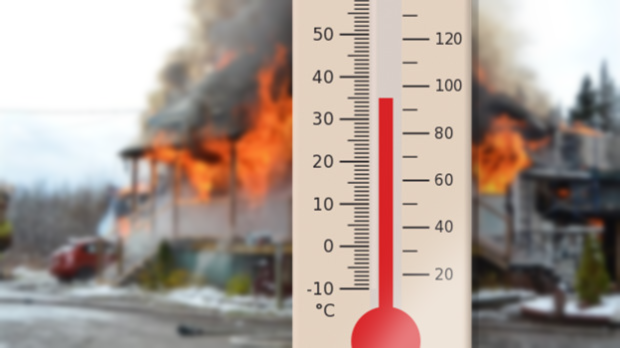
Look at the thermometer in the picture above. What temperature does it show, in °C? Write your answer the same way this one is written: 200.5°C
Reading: 35°C
